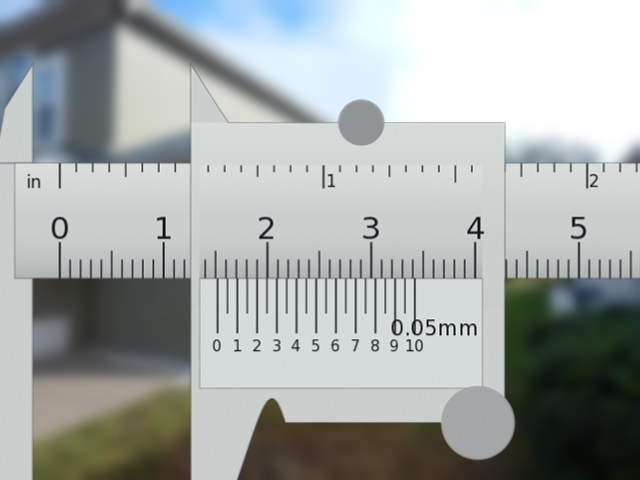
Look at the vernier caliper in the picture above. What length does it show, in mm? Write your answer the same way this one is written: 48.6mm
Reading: 15.2mm
